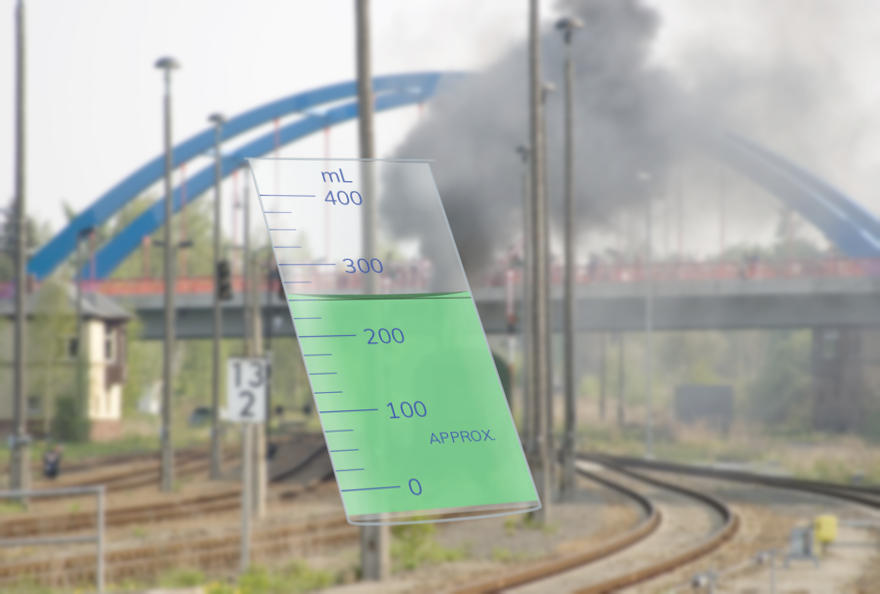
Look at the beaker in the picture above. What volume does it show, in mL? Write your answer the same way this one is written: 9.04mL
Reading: 250mL
